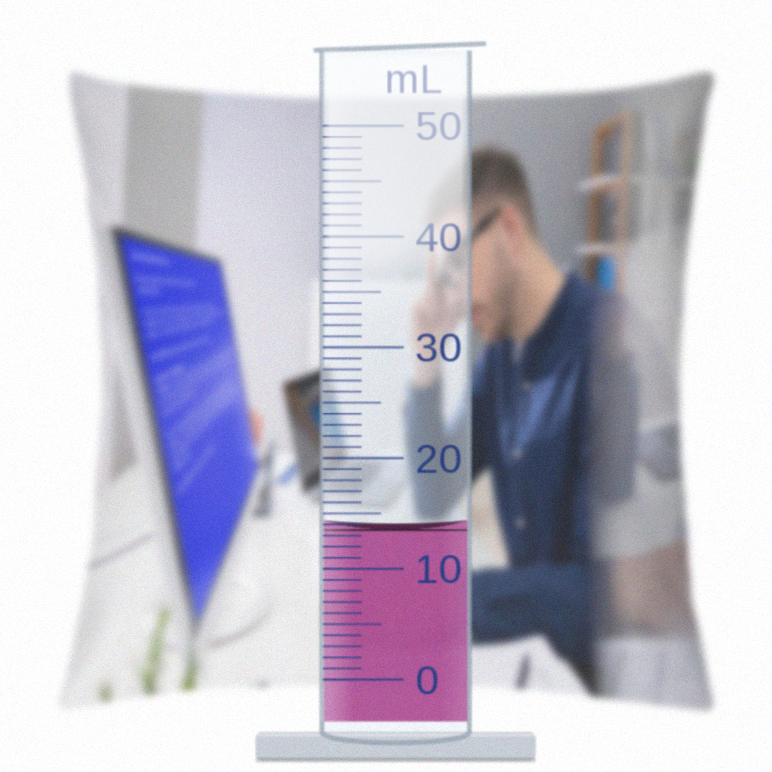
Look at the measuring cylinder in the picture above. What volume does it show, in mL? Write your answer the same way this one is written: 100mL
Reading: 13.5mL
